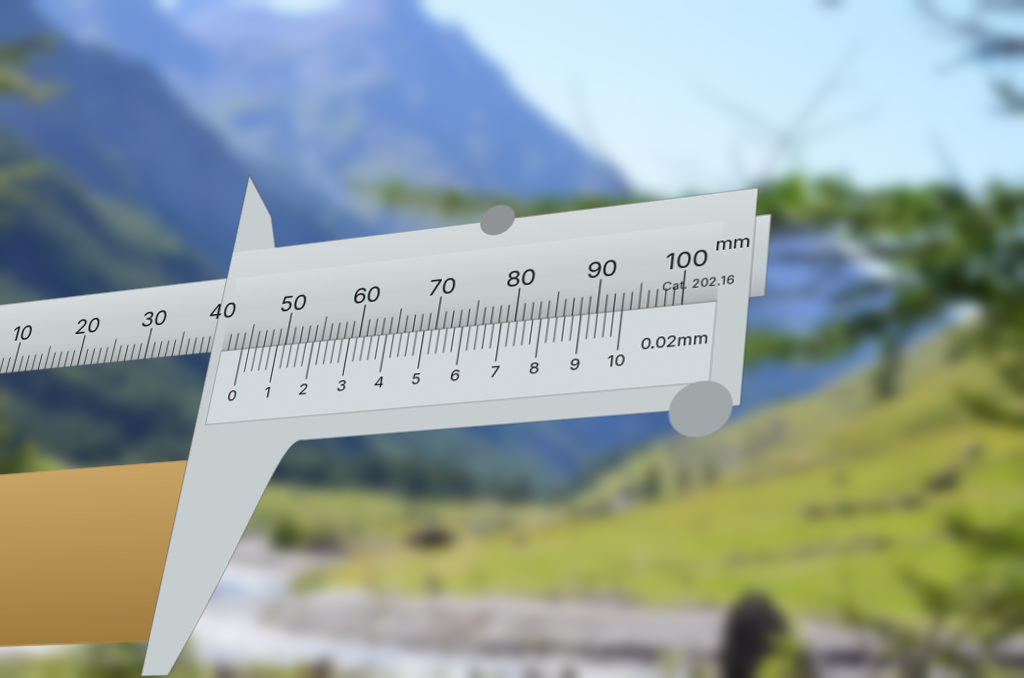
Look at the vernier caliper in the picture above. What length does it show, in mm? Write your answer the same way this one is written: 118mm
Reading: 44.0mm
